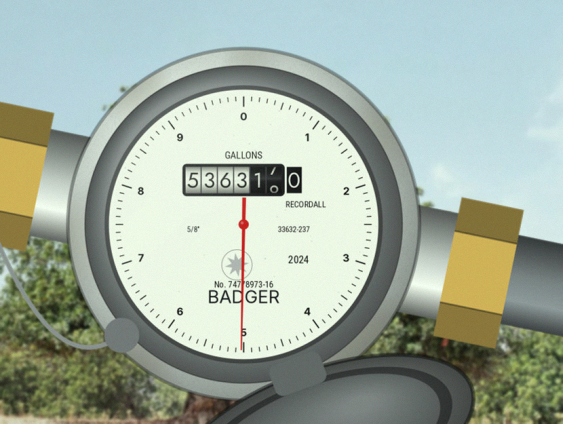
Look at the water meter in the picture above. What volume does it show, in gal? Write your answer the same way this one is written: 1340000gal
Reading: 5363175.0gal
